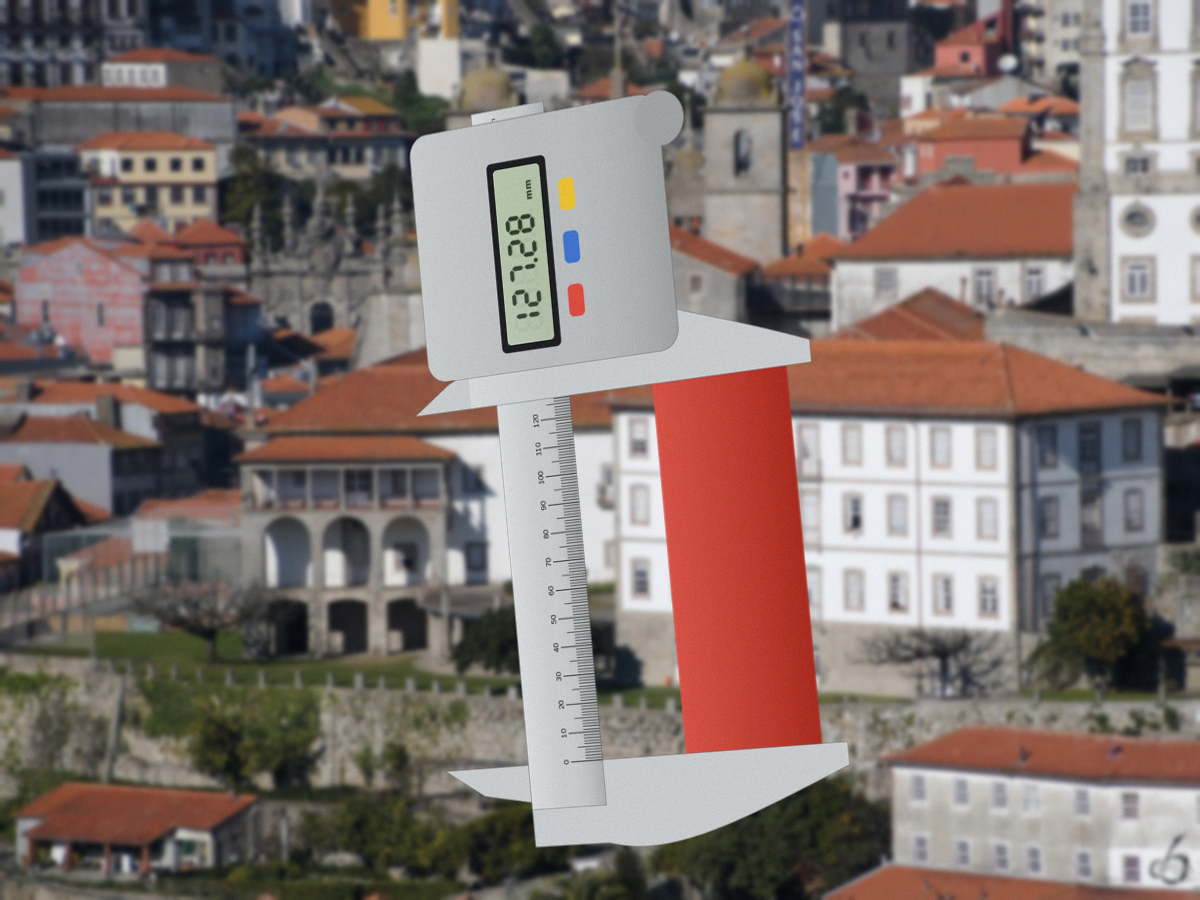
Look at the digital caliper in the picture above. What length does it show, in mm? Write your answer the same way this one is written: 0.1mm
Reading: 127.28mm
